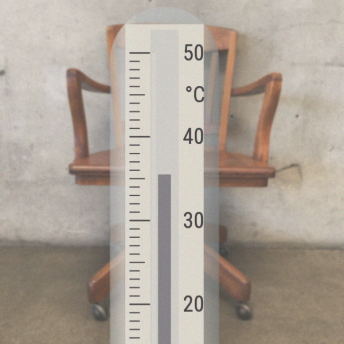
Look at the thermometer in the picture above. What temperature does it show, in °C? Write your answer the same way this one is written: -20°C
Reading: 35.5°C
